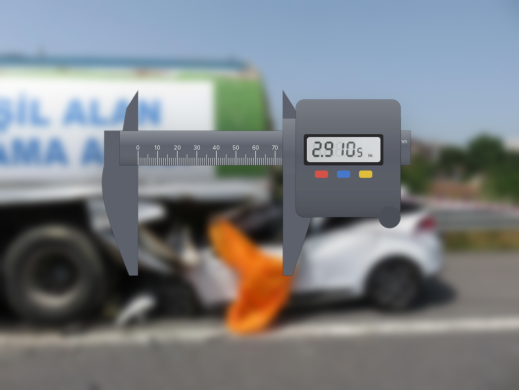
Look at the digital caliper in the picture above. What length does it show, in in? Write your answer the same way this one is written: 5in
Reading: 2.9105in
